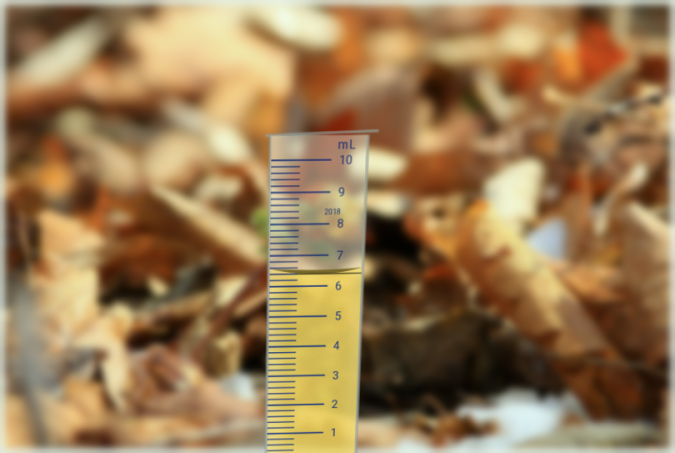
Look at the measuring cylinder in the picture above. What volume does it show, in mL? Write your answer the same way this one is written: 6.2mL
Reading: 6.4mL
